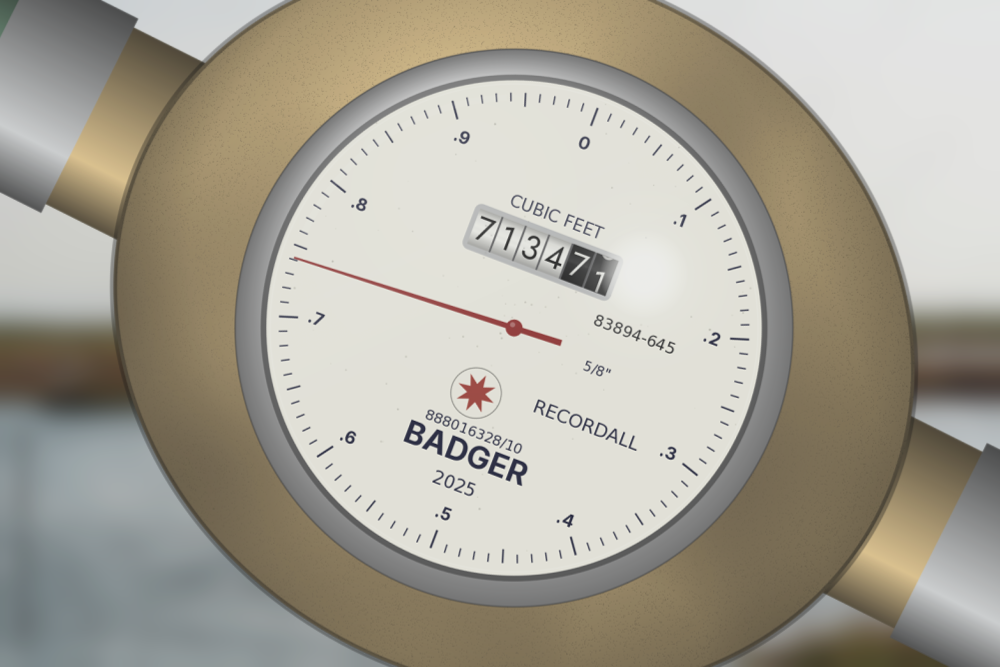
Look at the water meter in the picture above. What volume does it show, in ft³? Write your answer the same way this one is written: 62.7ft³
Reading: 713470.74ft³
